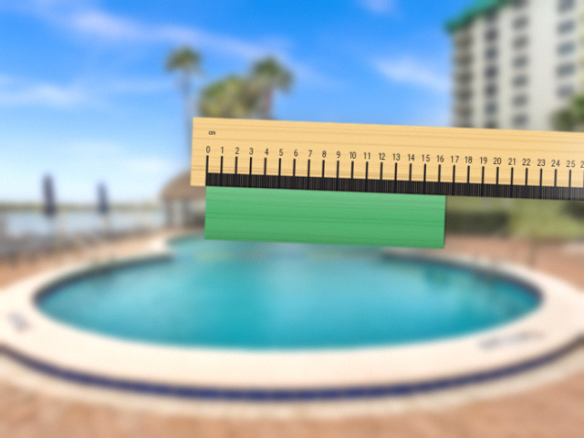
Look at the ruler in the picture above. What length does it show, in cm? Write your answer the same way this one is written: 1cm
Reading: 16.5cm
